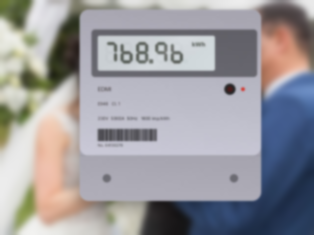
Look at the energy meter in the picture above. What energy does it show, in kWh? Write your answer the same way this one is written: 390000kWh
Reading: 768.96kWh
